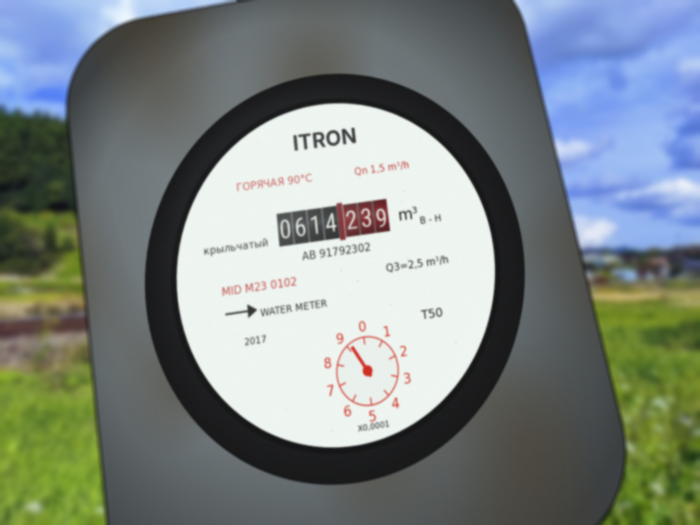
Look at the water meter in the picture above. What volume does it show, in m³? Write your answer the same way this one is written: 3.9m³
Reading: 614.2389m³
